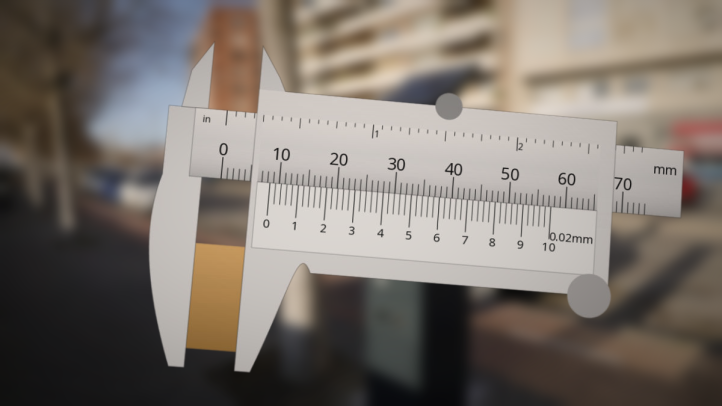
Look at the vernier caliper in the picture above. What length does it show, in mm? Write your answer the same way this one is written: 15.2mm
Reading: 8.4mm
